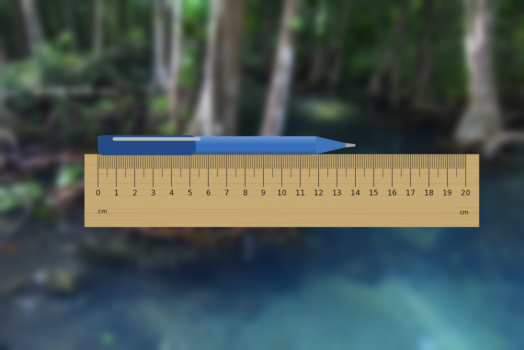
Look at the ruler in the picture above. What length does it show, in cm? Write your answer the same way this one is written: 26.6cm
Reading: 14cm
